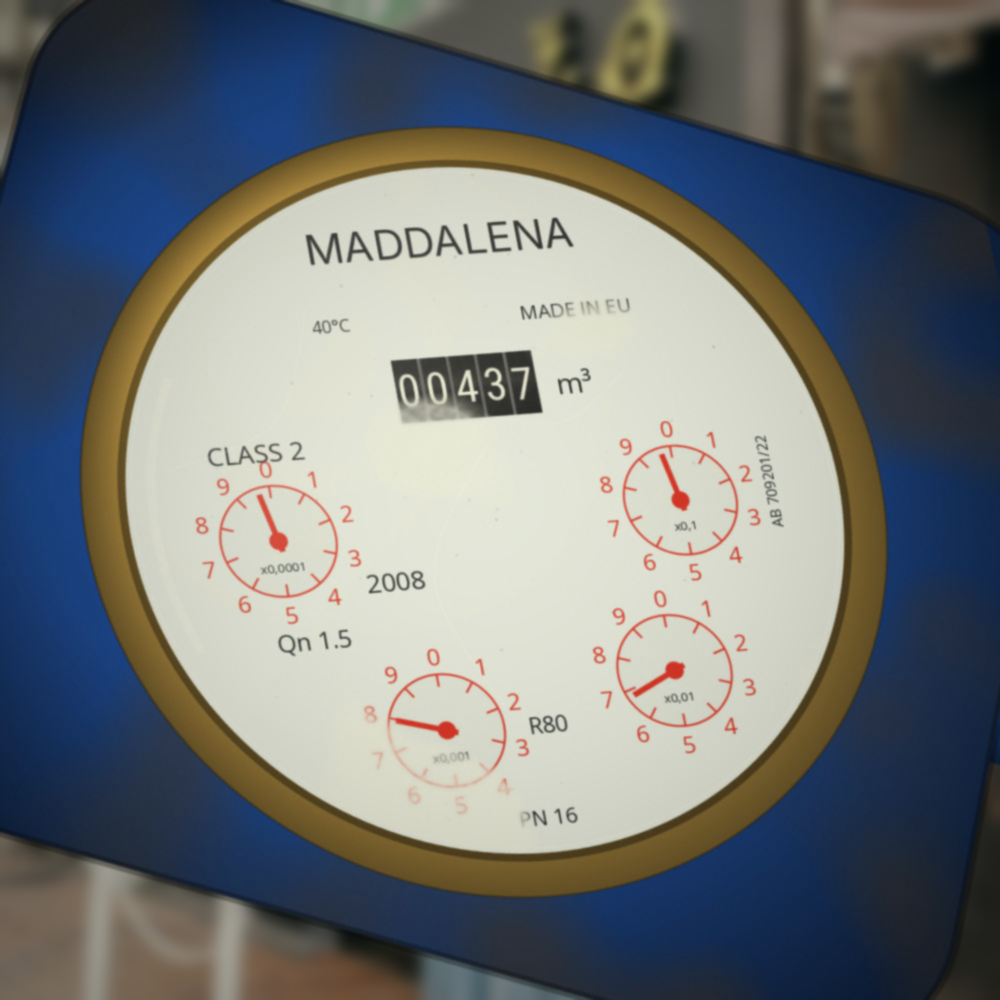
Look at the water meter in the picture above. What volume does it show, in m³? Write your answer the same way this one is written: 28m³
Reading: 436.9679m³
